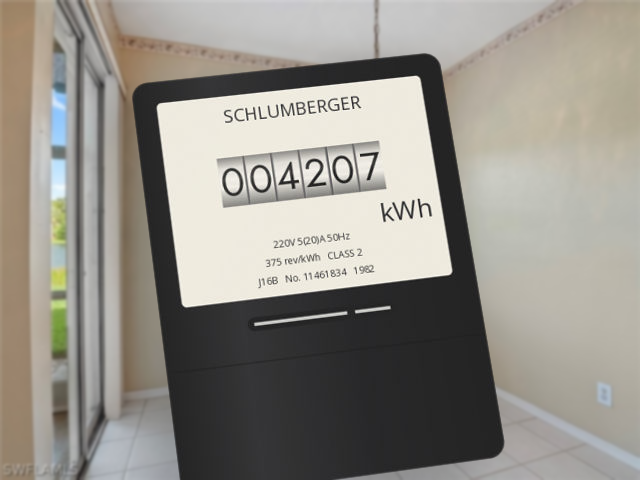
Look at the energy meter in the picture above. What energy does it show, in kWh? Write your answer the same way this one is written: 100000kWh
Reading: 4207kWh
